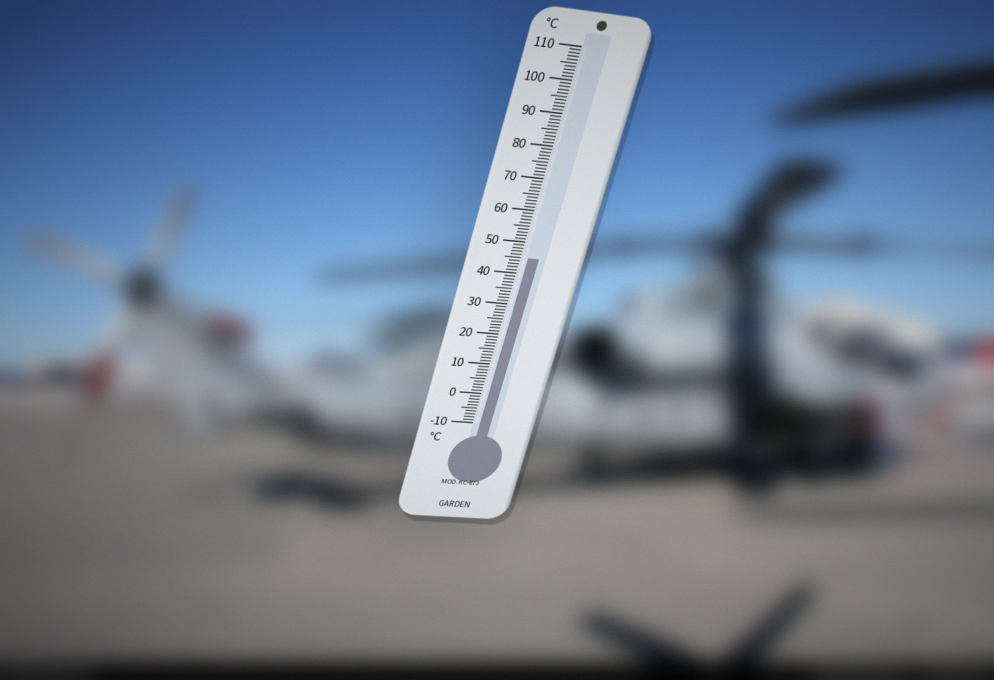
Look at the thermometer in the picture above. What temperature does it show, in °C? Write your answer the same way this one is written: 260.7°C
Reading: 45°C
